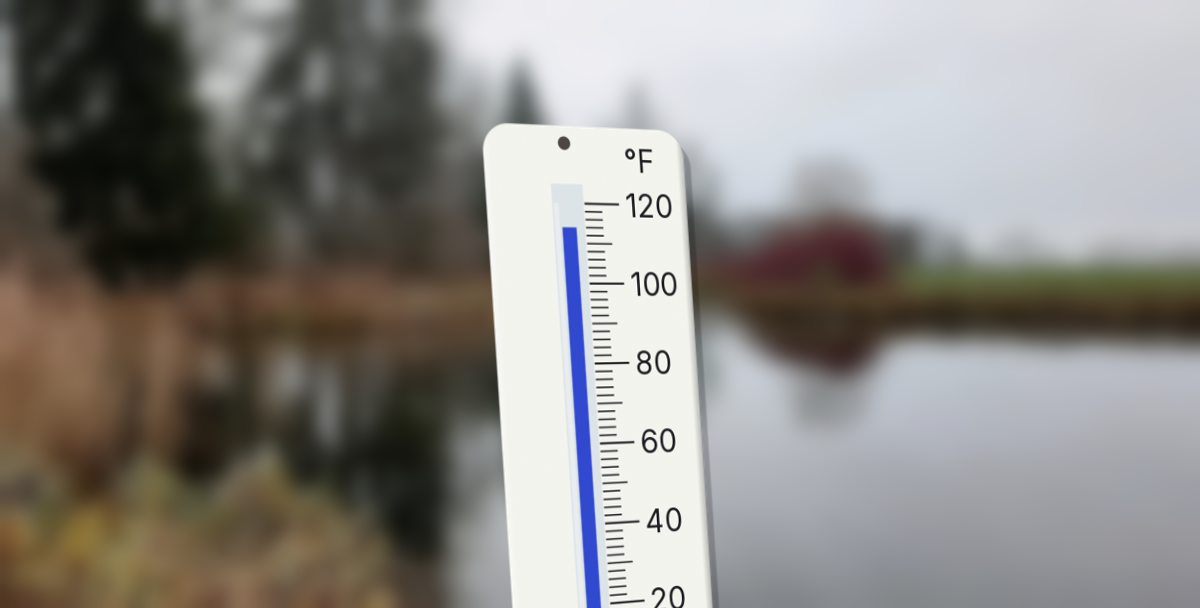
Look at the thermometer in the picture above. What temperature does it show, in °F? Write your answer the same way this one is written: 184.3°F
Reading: 114°F
